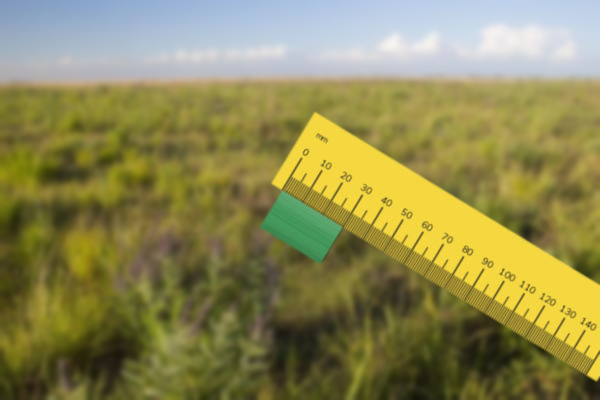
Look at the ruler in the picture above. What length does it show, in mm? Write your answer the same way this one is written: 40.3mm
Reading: 30mm
